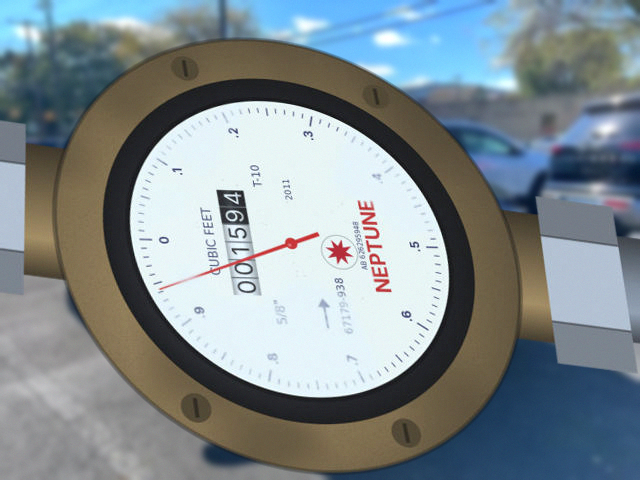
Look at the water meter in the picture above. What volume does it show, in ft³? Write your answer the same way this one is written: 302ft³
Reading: 1593.94ft³
